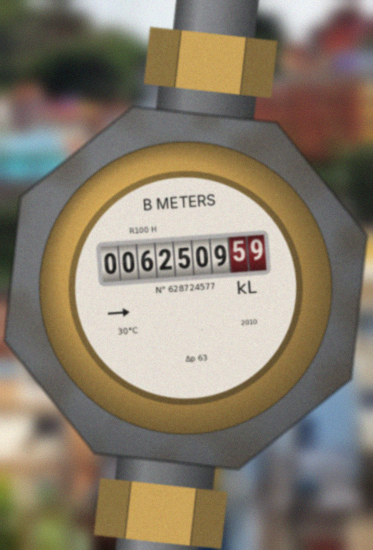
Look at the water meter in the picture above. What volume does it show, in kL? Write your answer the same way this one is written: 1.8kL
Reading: 62509.59kL
